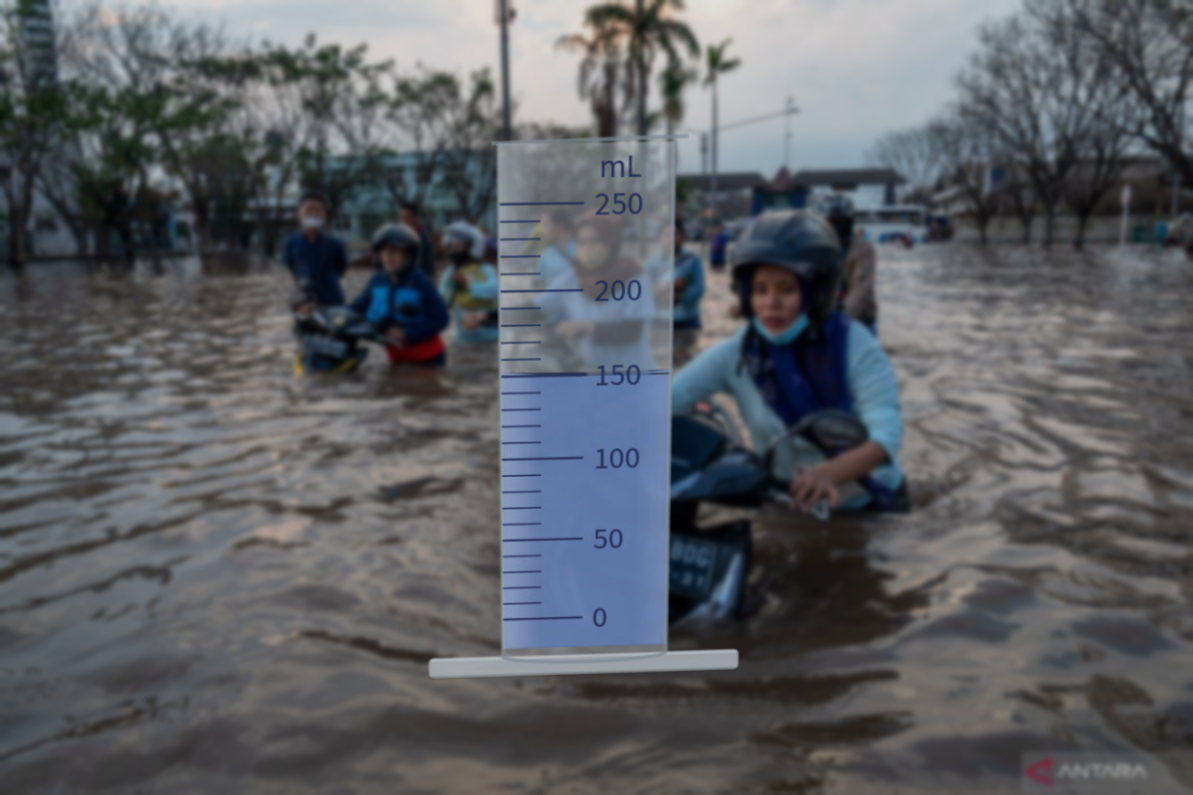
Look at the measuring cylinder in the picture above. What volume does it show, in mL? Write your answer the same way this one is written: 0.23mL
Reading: 150mL
